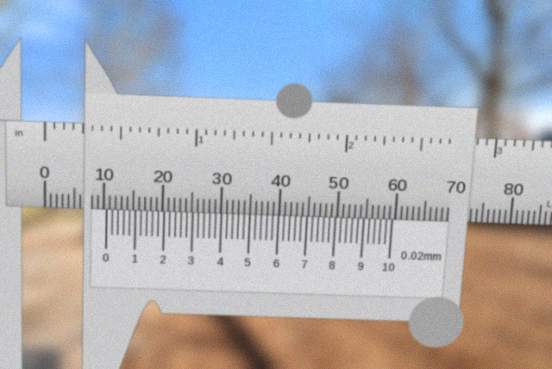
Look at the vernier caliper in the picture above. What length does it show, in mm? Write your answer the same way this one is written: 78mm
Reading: 10.5mm
